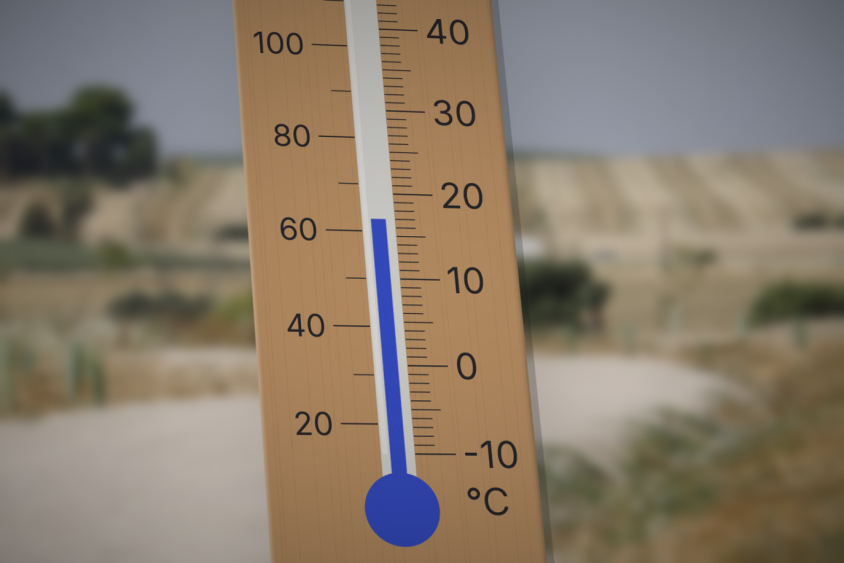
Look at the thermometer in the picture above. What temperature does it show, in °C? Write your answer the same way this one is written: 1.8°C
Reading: 17°C
